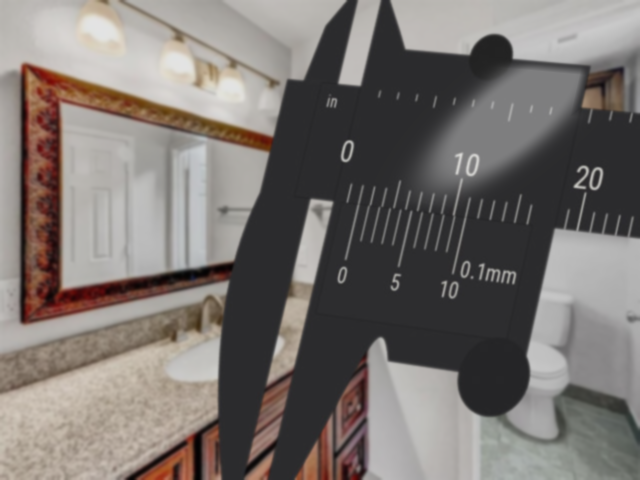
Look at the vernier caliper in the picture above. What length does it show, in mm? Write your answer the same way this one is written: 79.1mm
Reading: 2.0mm
